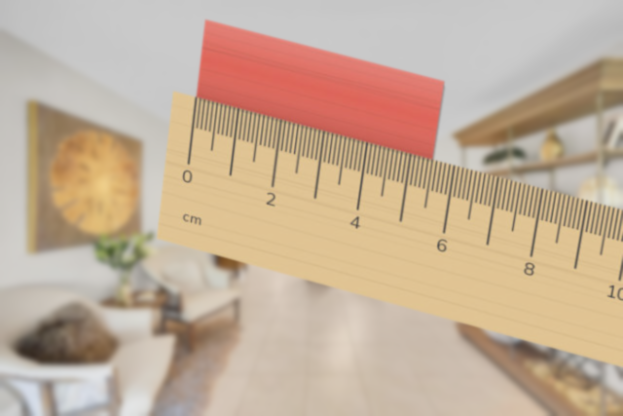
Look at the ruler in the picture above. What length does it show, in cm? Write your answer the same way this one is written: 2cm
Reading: 5.5cm
